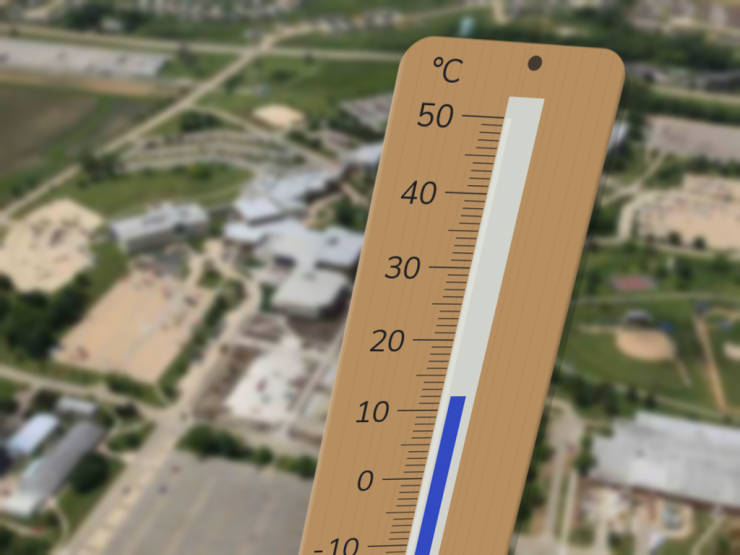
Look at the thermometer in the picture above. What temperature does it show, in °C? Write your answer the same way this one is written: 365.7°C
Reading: 12°C
